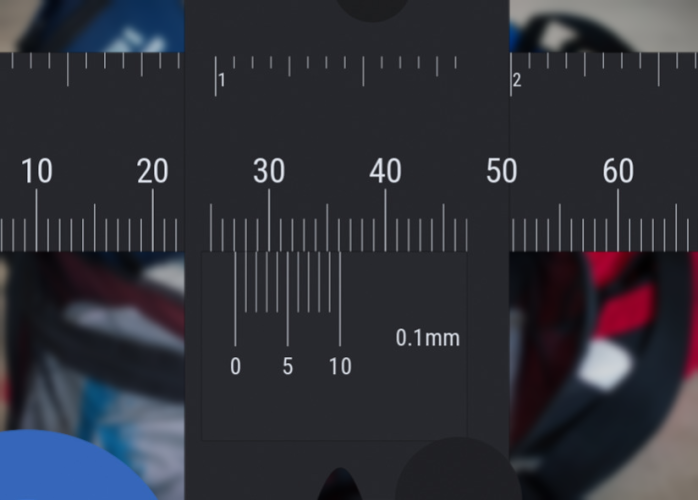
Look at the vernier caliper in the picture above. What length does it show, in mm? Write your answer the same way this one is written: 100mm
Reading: 27.1mm
